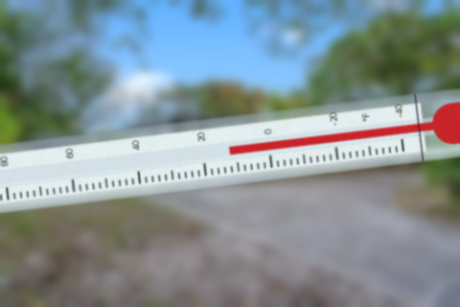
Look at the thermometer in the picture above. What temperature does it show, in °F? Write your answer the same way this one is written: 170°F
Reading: 12°F
